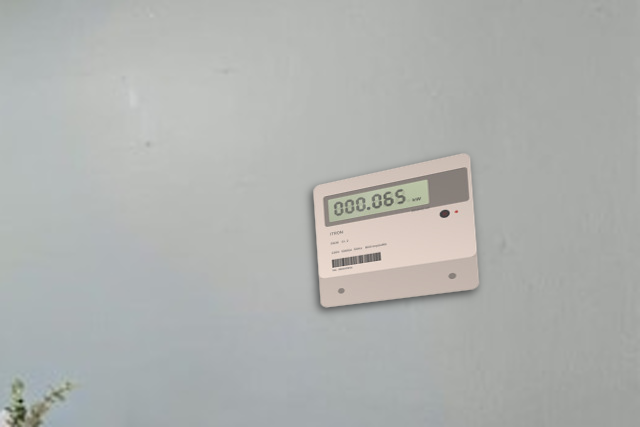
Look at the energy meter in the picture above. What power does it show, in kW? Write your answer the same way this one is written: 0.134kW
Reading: 0.065kW
